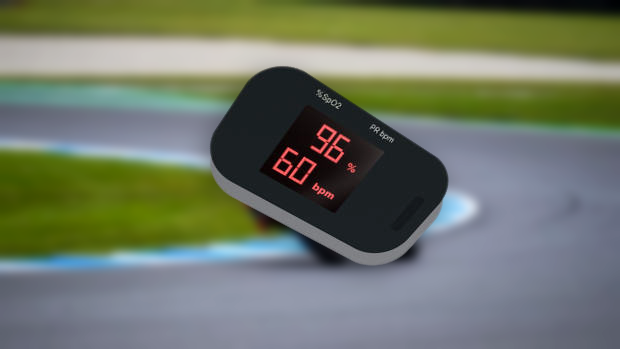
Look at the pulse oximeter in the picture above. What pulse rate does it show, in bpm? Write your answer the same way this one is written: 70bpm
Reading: 60bpm
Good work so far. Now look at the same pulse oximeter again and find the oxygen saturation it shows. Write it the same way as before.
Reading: 96%
